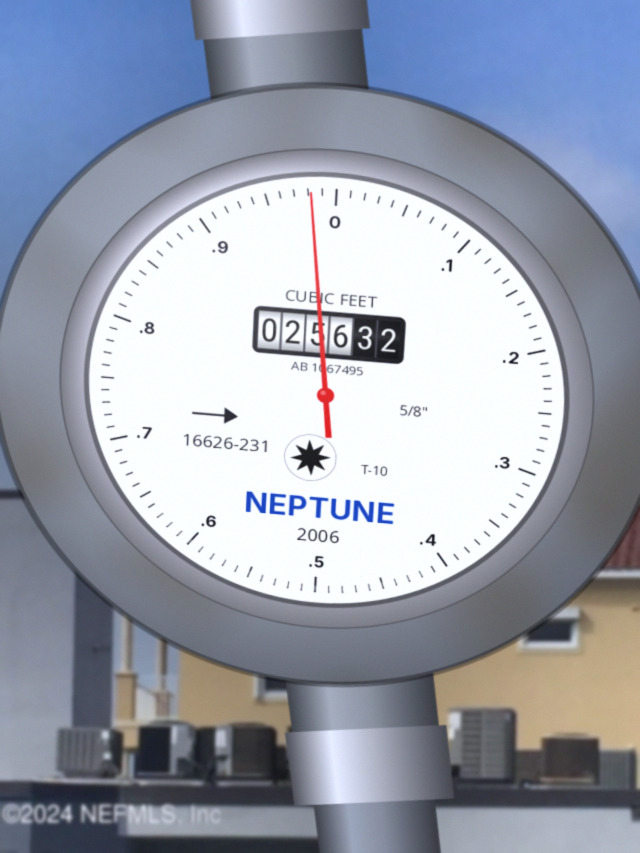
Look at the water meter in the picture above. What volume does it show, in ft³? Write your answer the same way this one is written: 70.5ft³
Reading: 25631.98ft³
